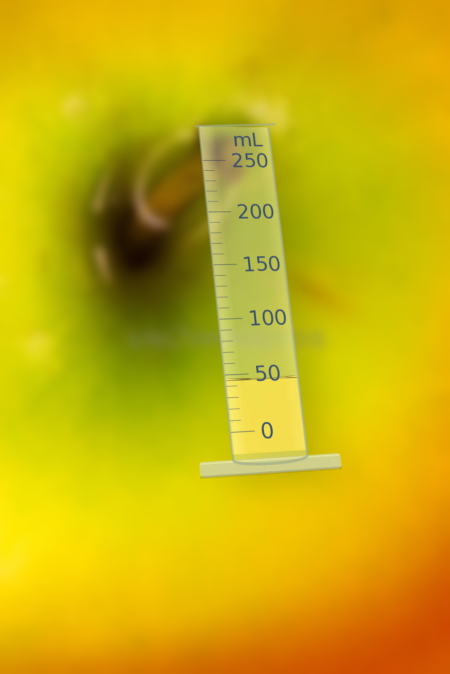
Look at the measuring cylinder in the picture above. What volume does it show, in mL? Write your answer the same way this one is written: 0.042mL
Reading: 45mL
